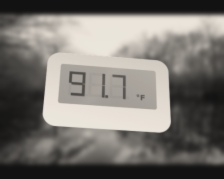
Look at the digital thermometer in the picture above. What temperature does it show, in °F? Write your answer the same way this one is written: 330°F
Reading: 91.7°F
